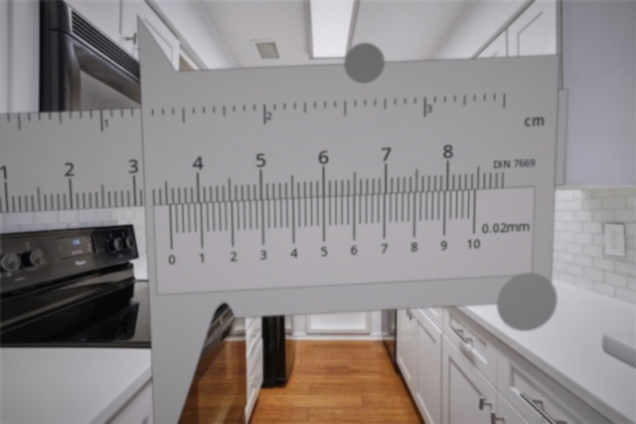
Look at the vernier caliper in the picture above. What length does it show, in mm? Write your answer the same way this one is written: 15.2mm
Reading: 35.5mm
